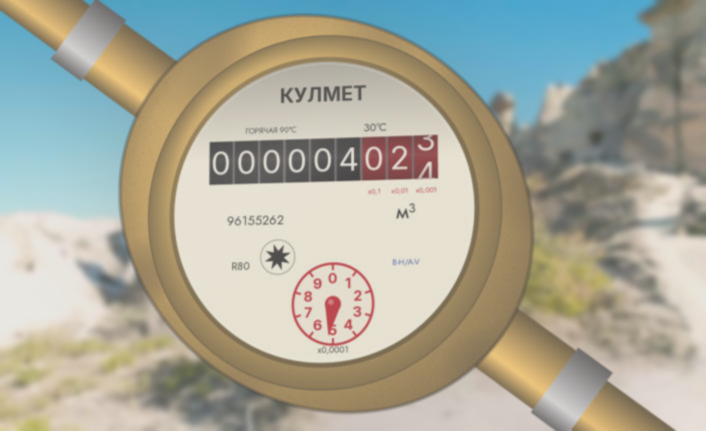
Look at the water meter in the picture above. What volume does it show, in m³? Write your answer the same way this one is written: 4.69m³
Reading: 4.0235m³
